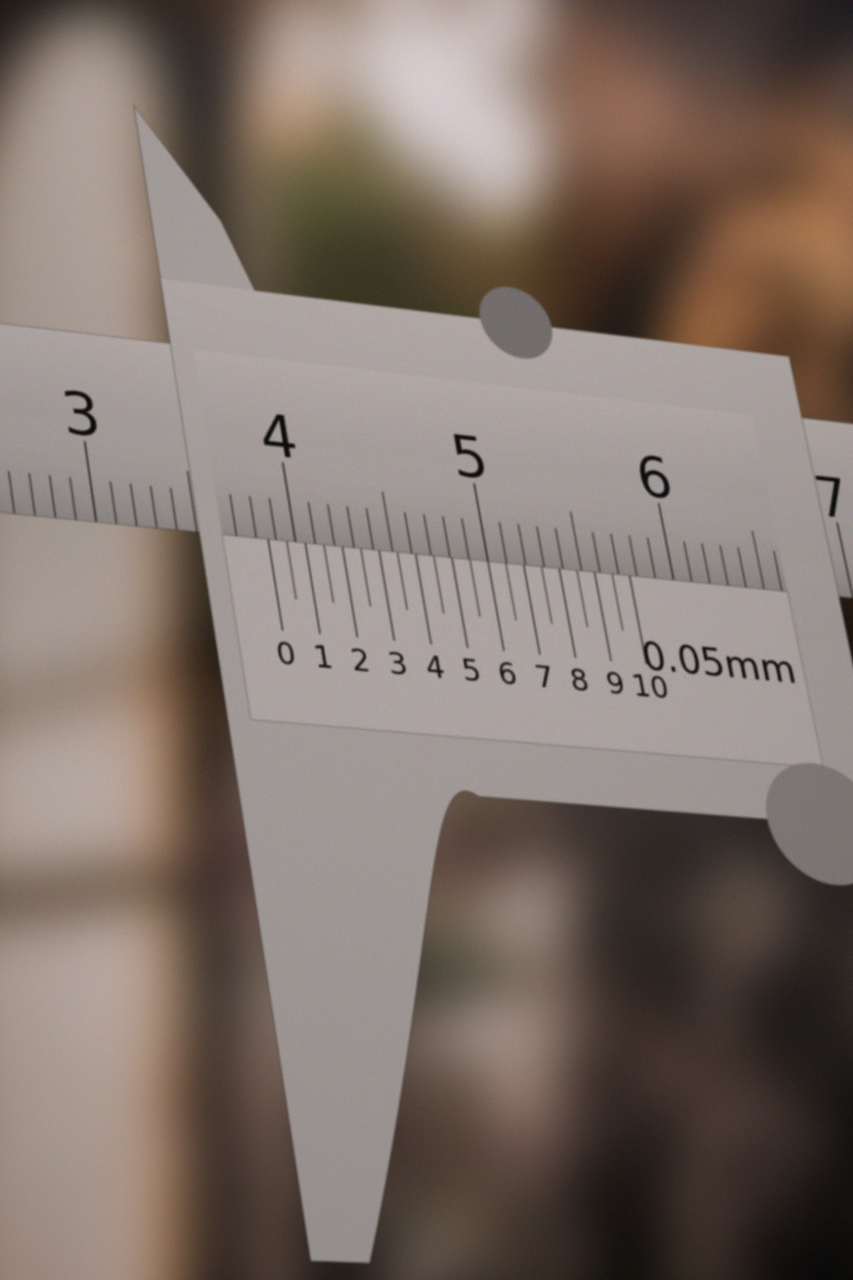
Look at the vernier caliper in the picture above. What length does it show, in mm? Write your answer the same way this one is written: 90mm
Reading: 38.6mm
